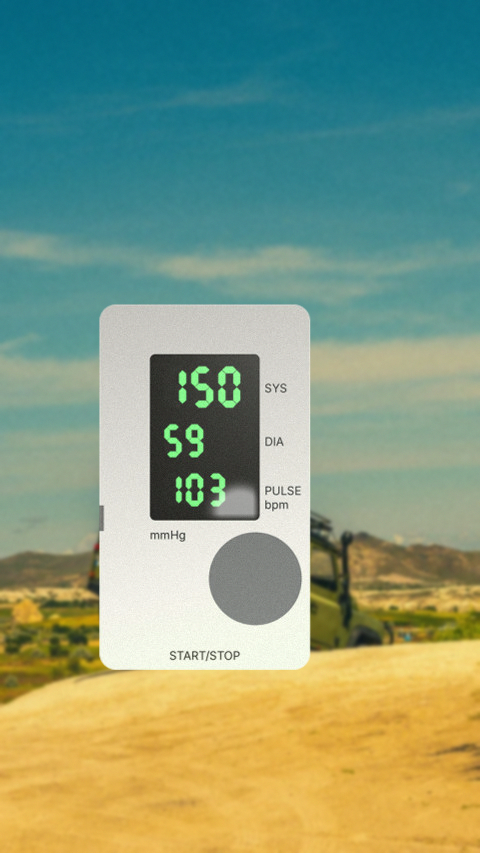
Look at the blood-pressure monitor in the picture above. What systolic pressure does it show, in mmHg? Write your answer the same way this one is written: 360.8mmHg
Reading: 150mmHg
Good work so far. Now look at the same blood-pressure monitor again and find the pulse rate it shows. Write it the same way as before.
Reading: 103bpm
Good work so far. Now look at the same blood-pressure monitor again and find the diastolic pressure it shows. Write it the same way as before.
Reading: 59mmHg
